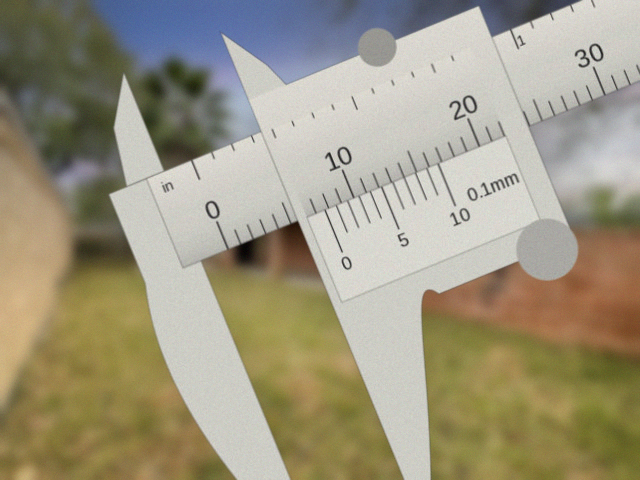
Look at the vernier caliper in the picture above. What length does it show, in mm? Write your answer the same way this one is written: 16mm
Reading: 7.7mm
